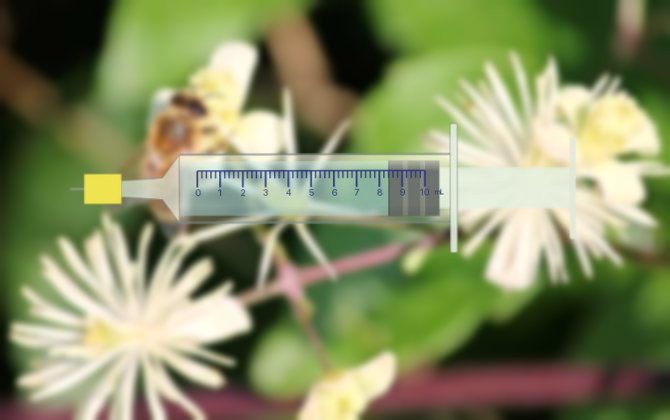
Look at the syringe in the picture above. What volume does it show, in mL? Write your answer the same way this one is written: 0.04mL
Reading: 8.4mL
